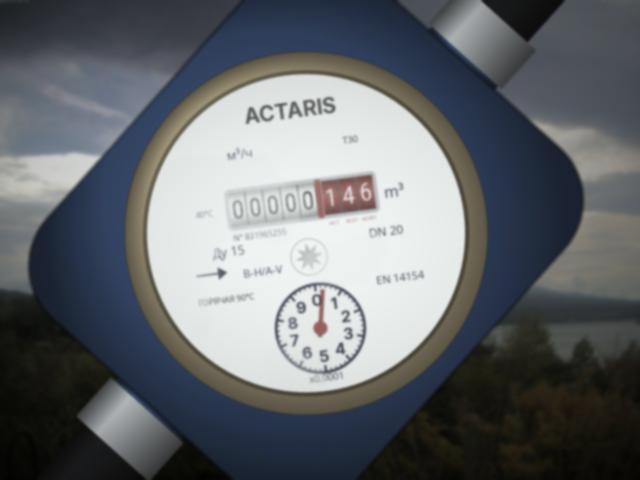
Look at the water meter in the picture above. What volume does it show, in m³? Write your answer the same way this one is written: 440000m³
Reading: 0.1460m³
